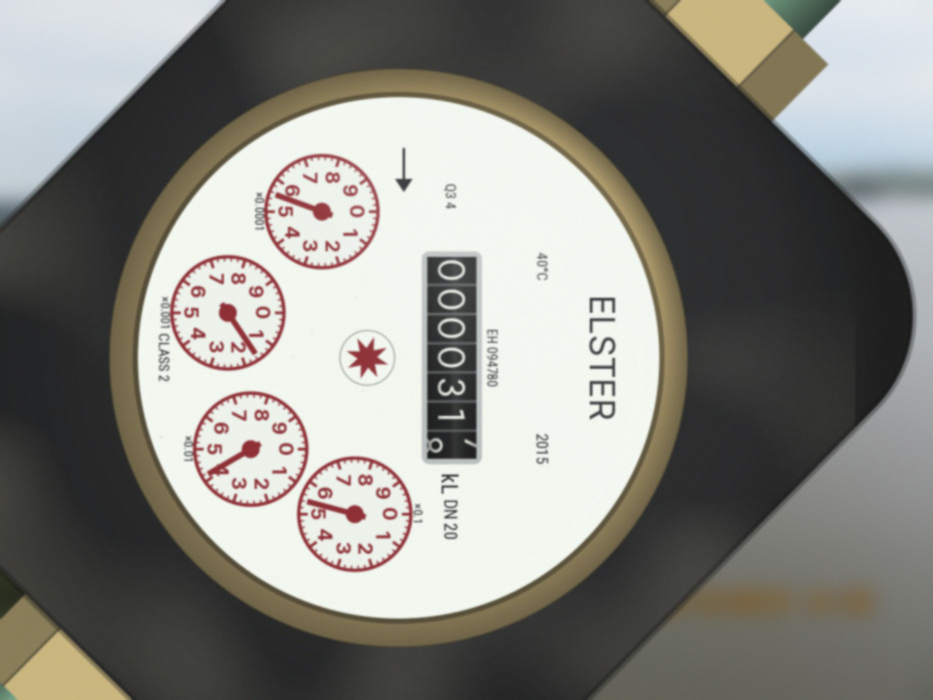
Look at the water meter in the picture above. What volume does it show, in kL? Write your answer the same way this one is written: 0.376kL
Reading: 317.5415kL
